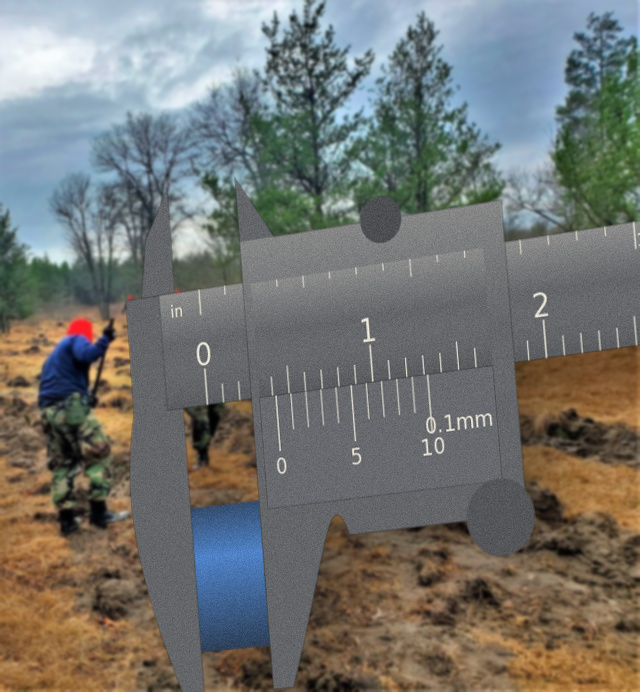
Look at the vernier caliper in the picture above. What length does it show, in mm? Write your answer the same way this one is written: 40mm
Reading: 4.2mm
